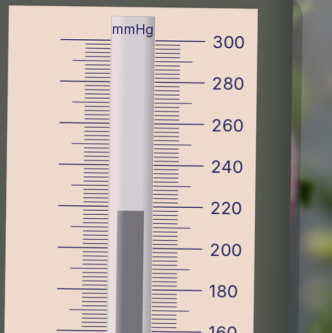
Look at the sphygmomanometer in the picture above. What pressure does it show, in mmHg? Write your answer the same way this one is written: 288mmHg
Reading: 218mmHg
